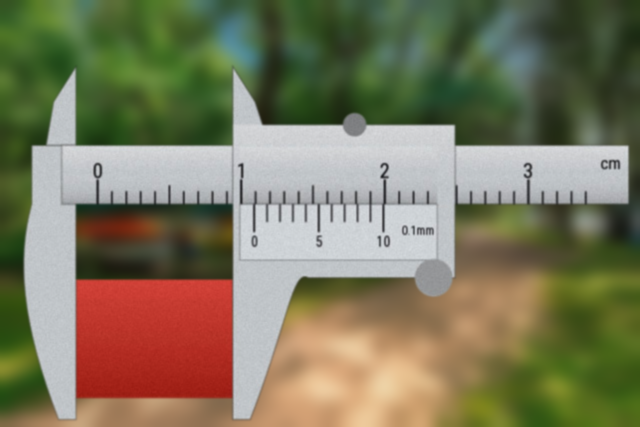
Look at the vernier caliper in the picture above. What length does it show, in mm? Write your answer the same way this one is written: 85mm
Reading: 10.9mm
